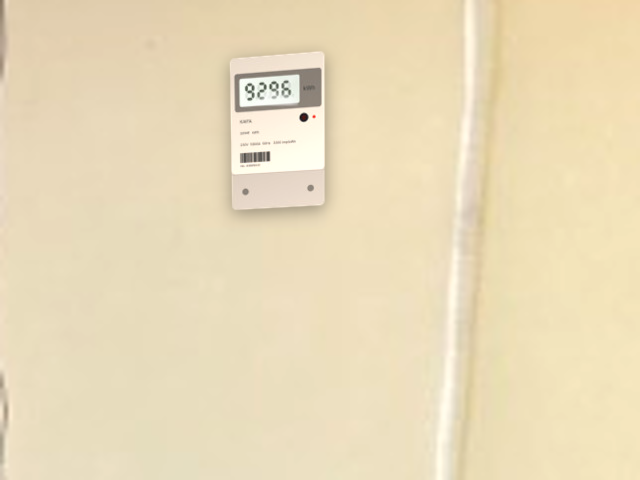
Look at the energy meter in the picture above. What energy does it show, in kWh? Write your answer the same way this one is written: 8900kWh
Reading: 9296kWh
